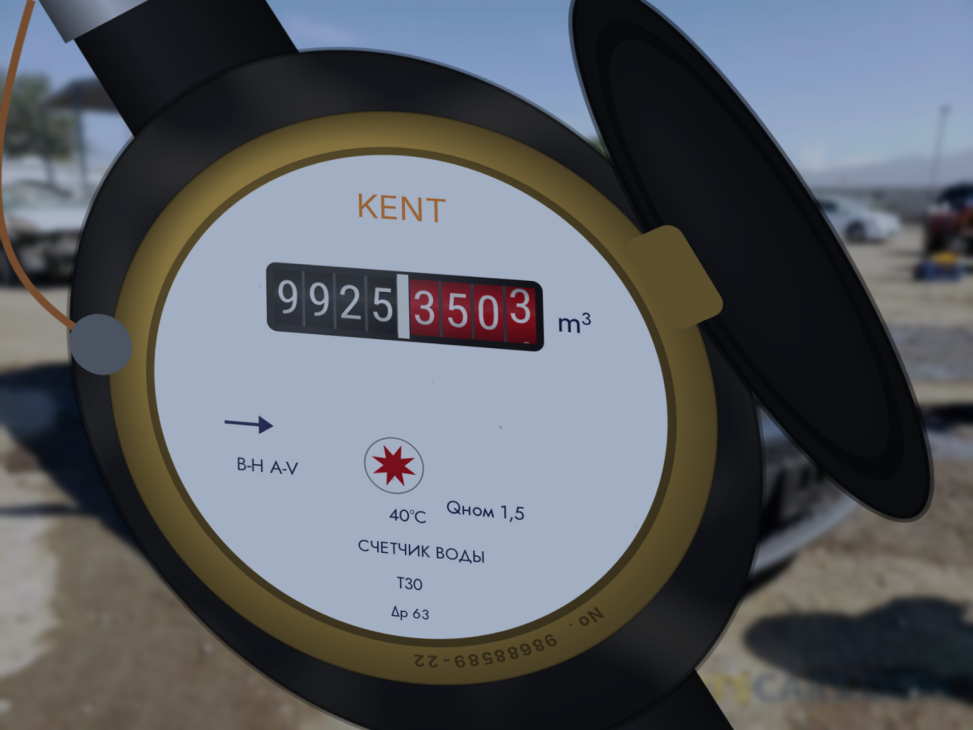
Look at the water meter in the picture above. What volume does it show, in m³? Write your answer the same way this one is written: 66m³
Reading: 9925.3503m³
